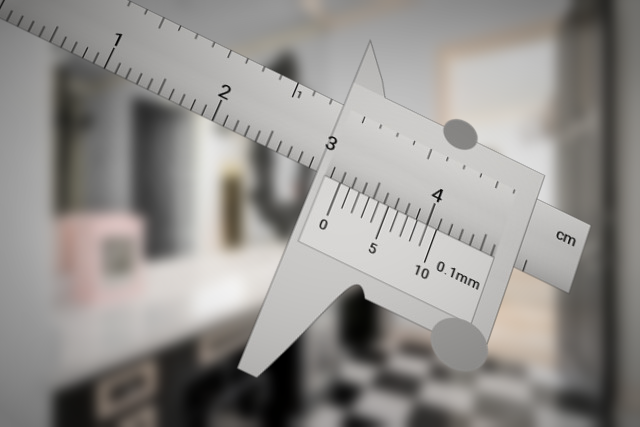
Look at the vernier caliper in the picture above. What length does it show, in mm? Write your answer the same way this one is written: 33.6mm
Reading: 31.9mm
